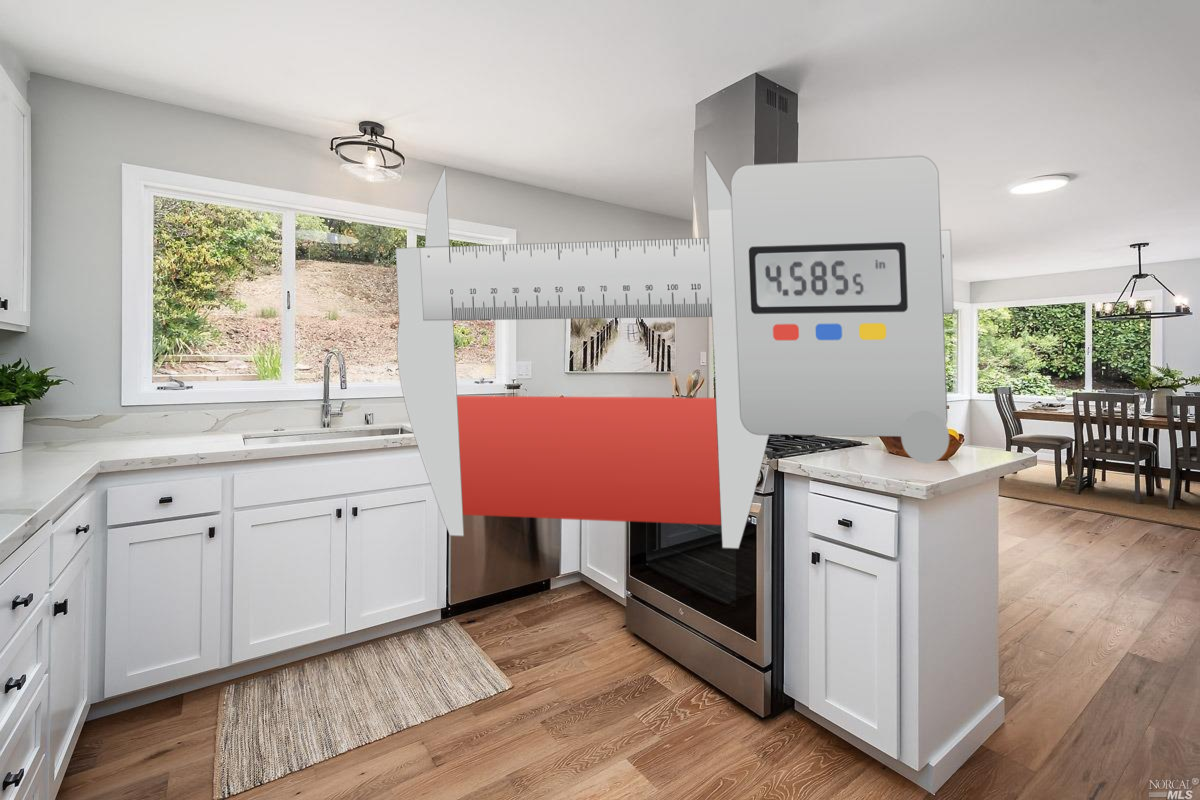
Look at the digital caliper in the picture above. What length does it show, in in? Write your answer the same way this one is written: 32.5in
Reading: 4.5855in
